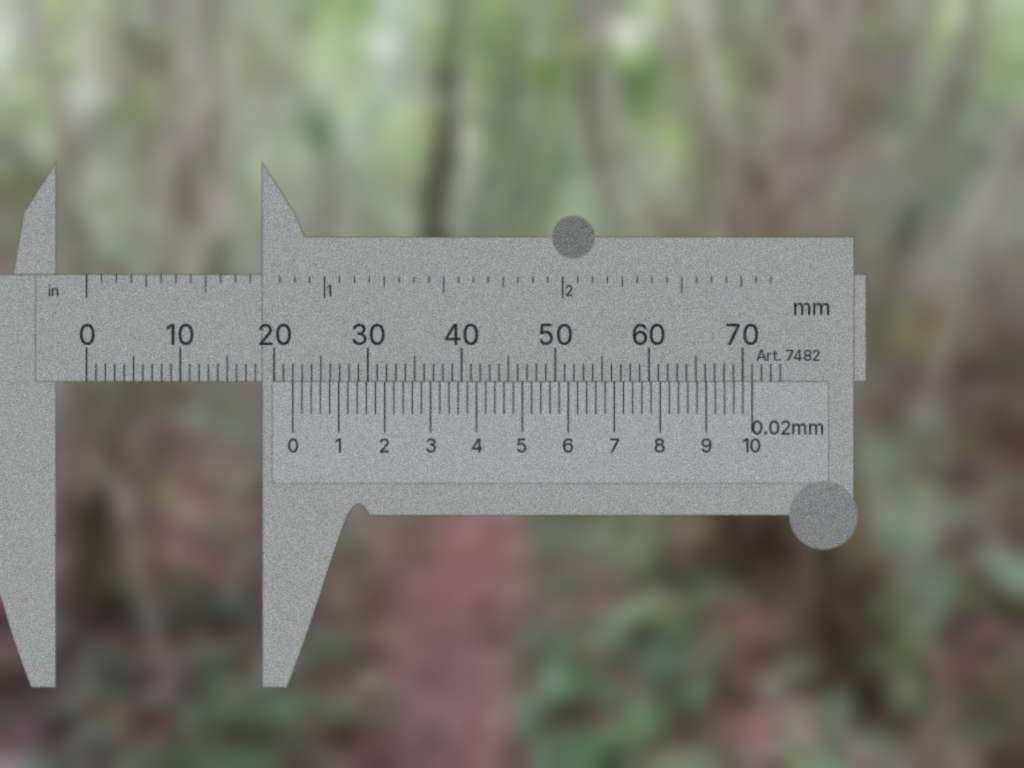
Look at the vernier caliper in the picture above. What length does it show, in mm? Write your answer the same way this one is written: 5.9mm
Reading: 22.0mm
